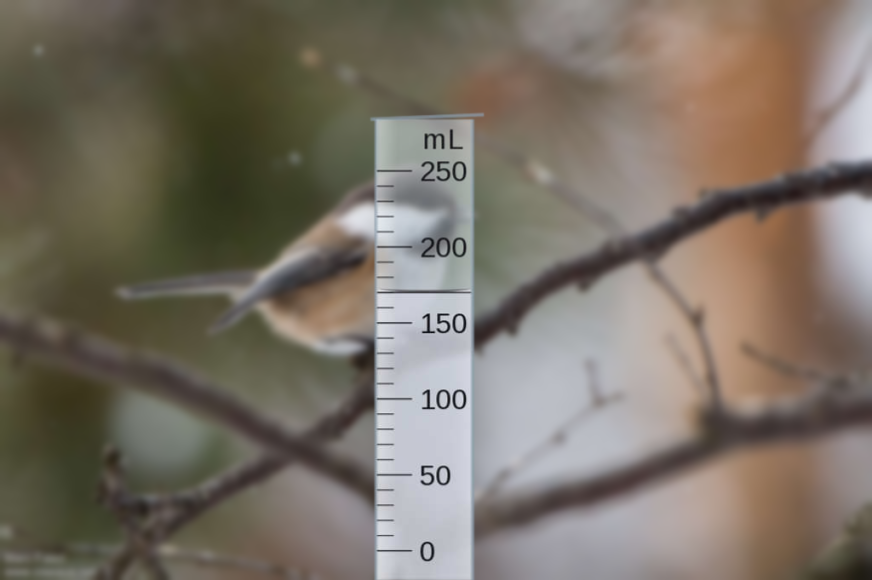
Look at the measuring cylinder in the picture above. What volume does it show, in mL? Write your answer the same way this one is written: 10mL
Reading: 170mL
